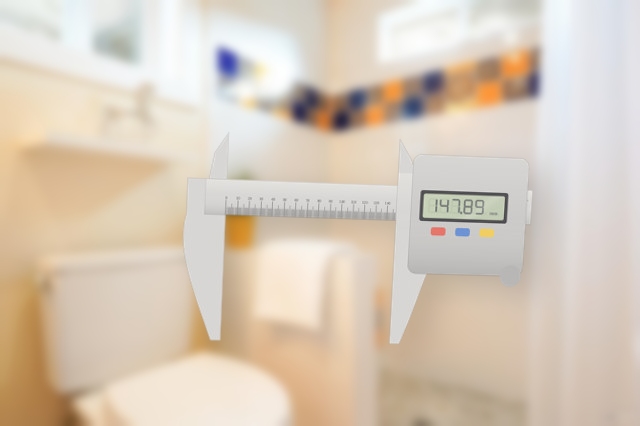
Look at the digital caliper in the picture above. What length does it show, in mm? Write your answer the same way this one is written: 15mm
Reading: 147.89mm
